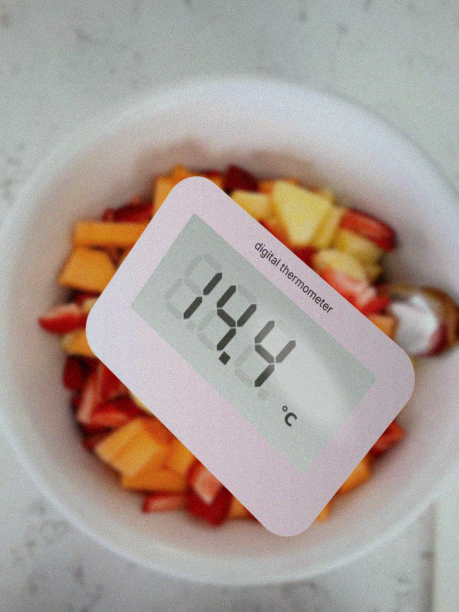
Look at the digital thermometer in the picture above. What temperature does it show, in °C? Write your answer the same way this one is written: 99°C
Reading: 14.4°C
